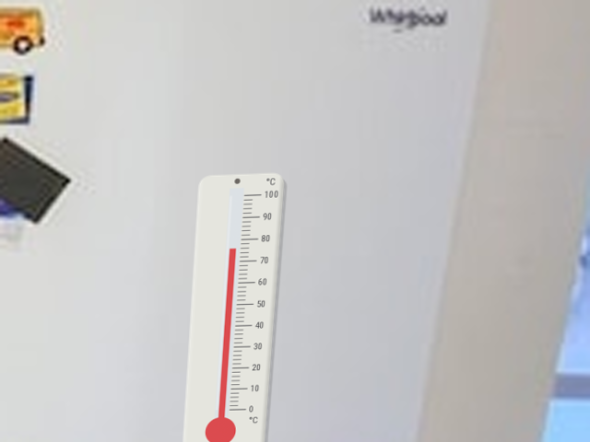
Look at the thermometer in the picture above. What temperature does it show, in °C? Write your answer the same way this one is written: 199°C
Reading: 76°C
